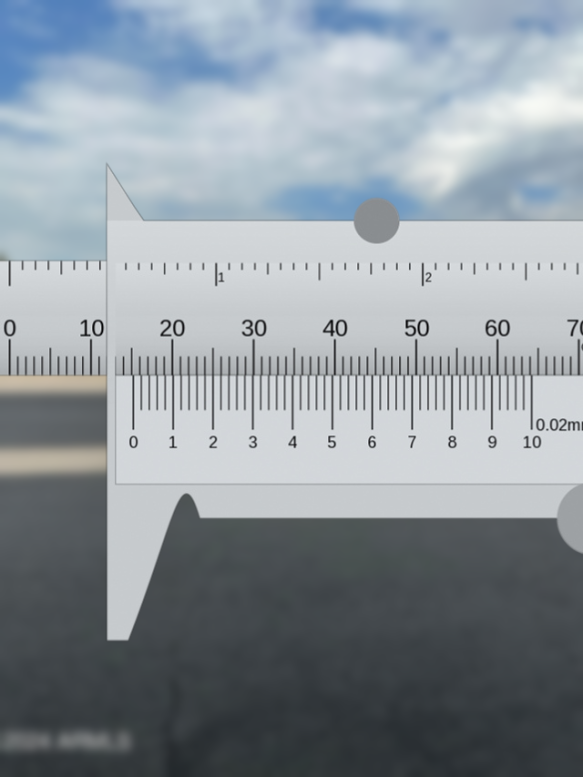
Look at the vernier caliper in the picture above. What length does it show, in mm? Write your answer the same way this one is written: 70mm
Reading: 15.2mm
